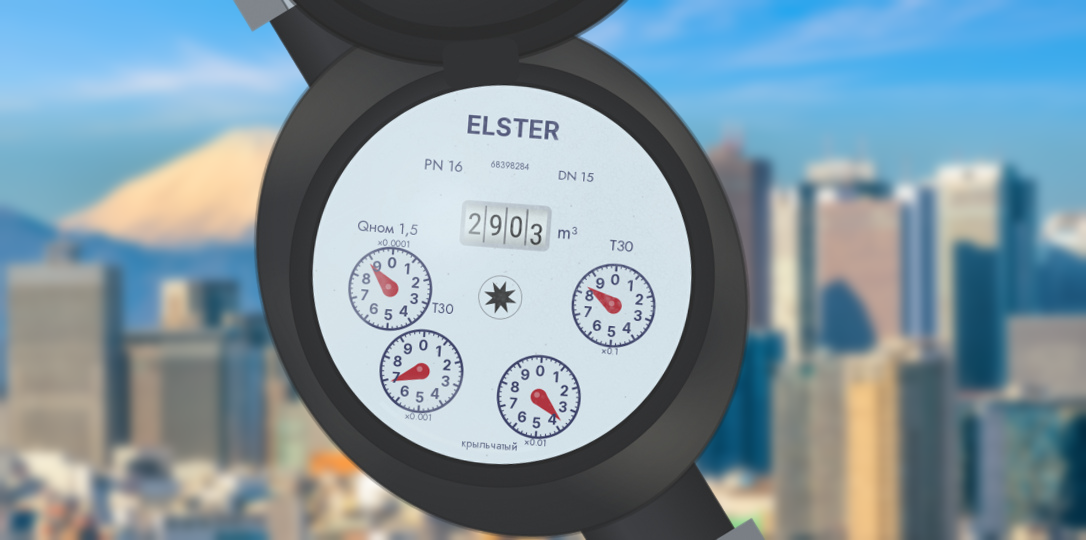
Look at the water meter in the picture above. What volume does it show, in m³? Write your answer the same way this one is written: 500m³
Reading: 2902.8368m³
